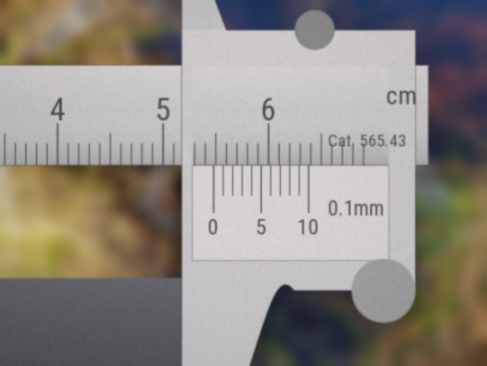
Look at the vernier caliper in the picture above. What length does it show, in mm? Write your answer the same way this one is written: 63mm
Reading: 54.8mm
